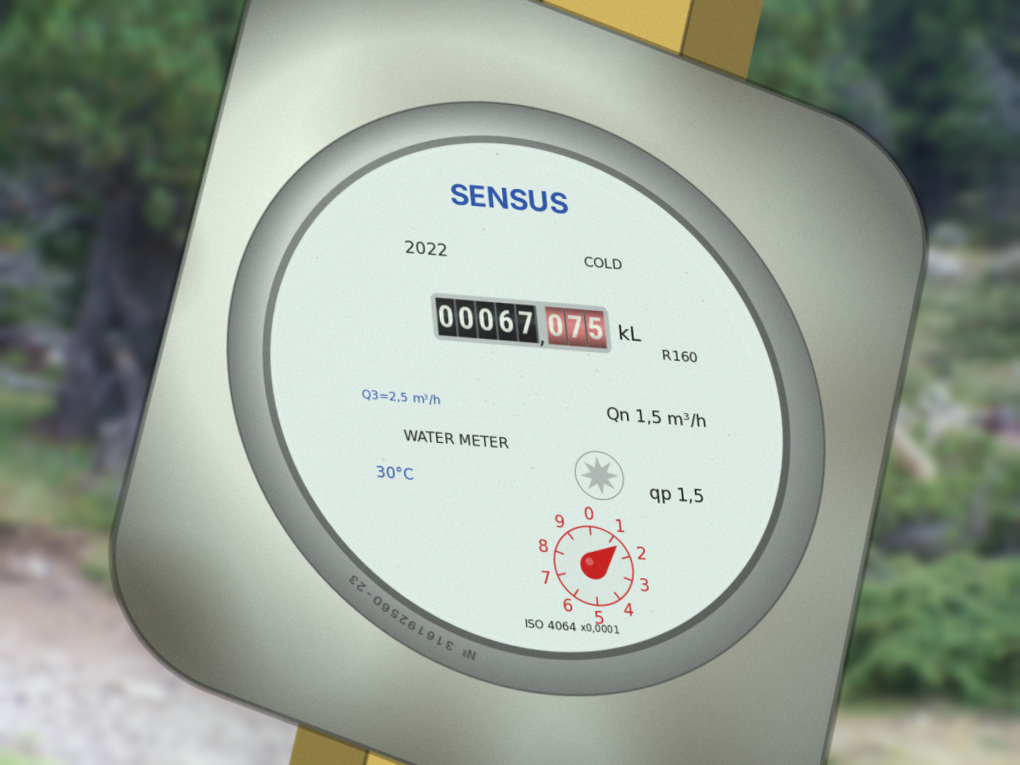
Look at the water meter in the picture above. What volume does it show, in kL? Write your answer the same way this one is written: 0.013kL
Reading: 67.0751kL
